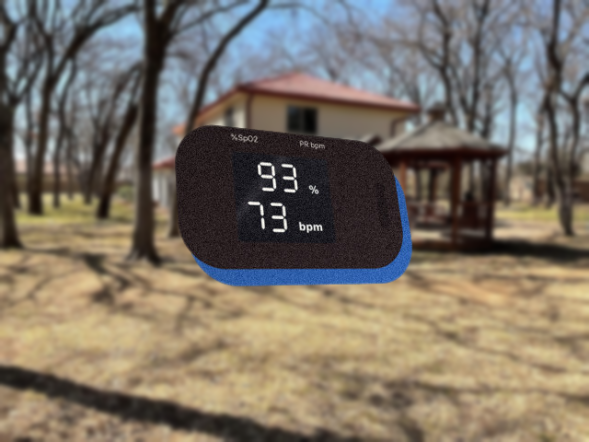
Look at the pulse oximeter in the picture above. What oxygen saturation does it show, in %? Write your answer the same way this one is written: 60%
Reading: 93%
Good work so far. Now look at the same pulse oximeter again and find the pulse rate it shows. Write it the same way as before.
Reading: 73bpm
